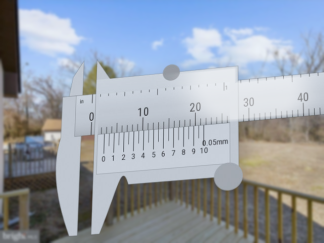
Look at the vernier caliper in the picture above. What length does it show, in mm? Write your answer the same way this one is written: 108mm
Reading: 2.6mm
